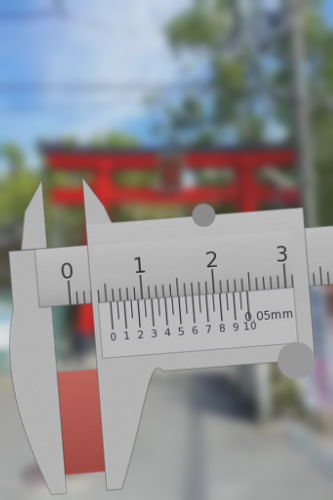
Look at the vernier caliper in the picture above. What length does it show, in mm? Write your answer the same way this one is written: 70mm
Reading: 5.6mm
